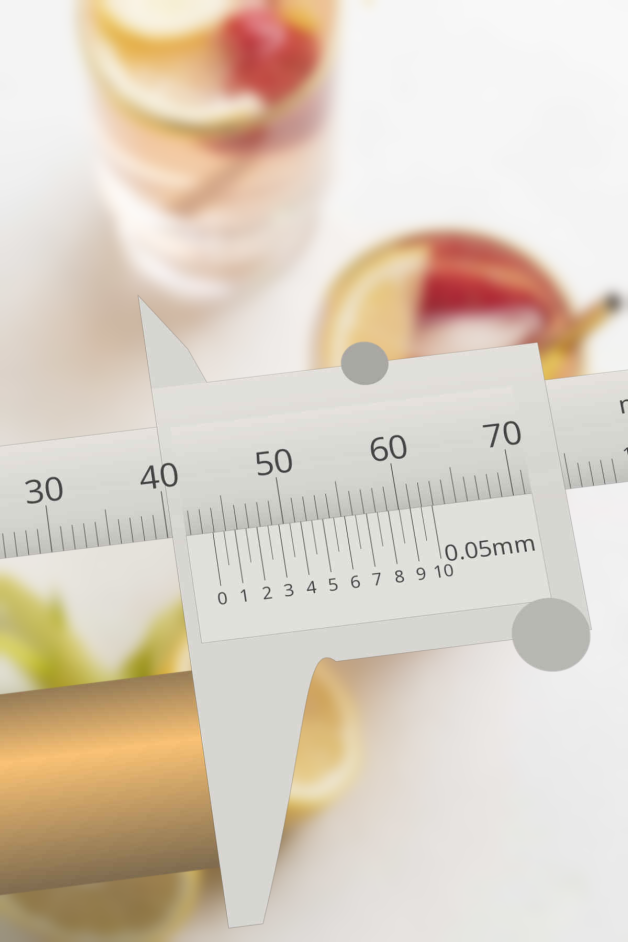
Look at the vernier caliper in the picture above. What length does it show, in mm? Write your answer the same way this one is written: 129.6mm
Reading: 43.9mm
